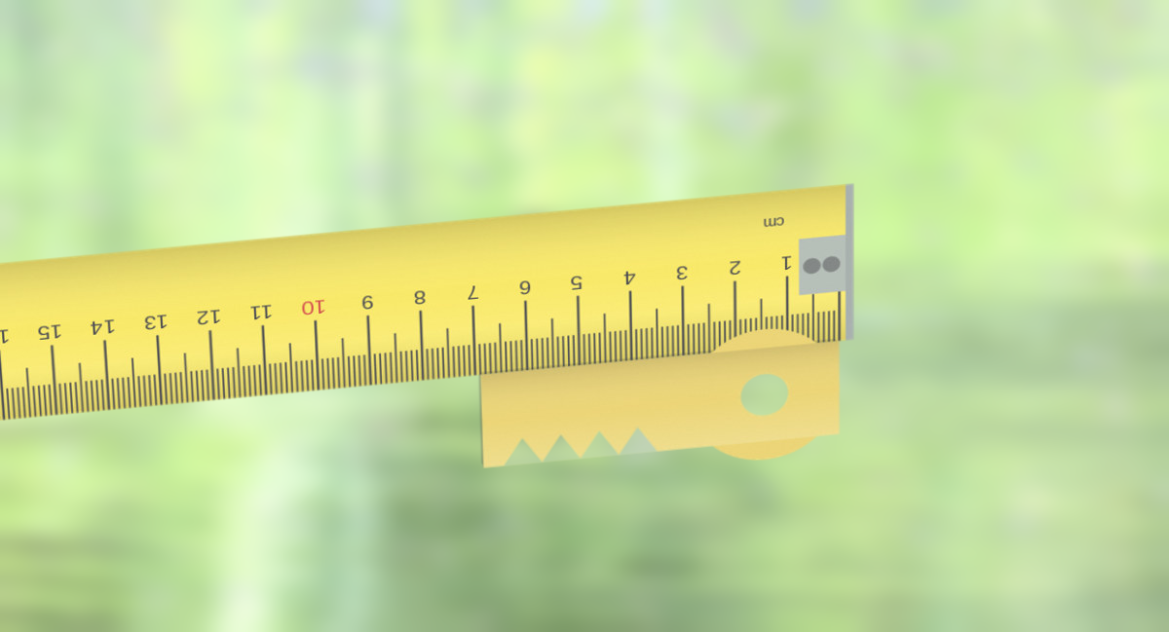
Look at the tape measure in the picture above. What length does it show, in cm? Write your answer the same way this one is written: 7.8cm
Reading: 6.9cm
